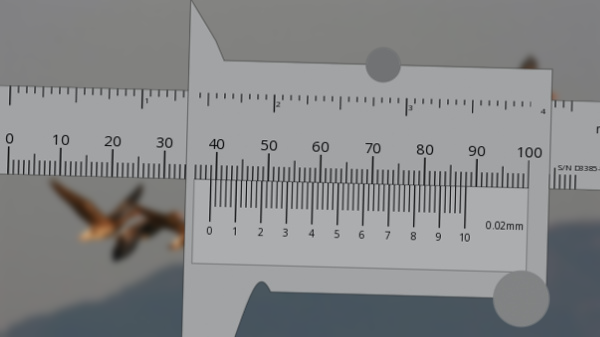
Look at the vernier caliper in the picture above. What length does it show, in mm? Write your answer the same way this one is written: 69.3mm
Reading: 39.0mm
